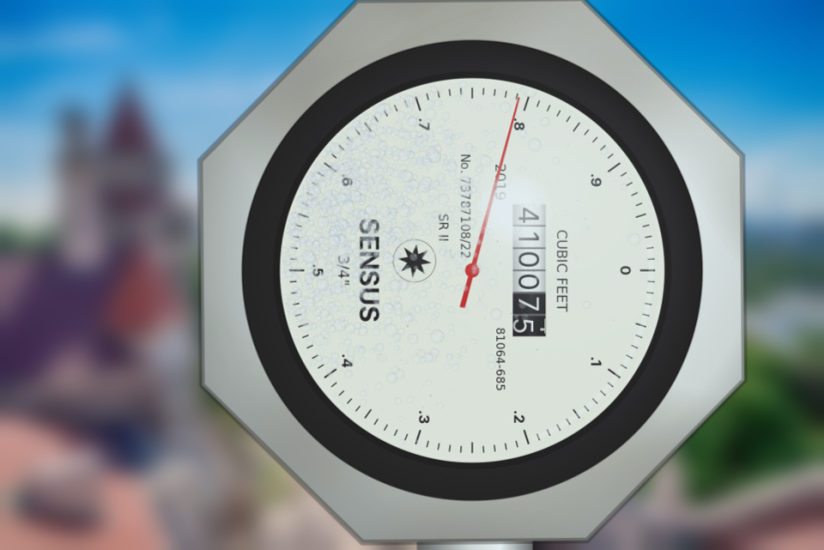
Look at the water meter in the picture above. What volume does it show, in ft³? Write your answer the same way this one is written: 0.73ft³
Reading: 410074.79ft³
